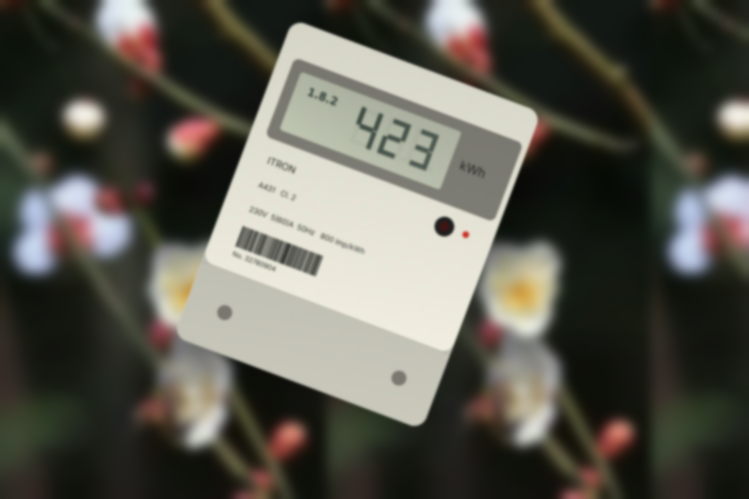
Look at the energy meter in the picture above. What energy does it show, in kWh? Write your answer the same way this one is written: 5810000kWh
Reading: 423kWh
